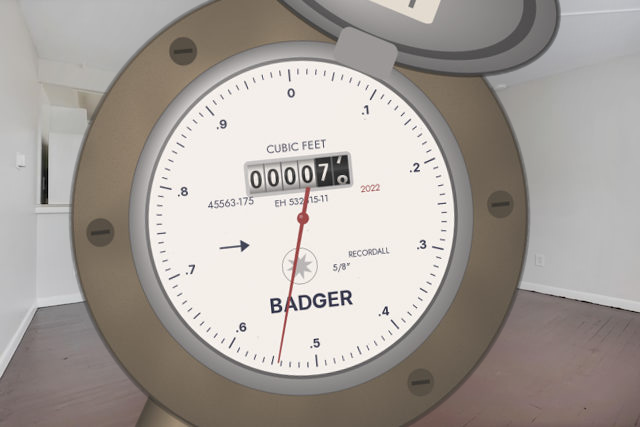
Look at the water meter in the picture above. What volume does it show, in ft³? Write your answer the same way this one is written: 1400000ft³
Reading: 77.54ft³
